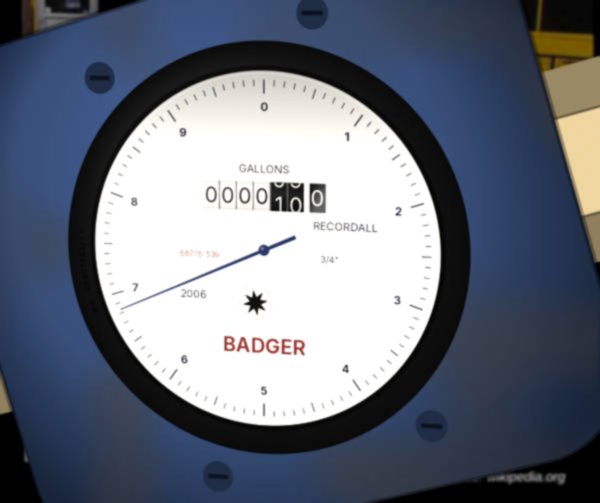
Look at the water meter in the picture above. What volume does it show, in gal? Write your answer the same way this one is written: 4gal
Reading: 96.8gal
